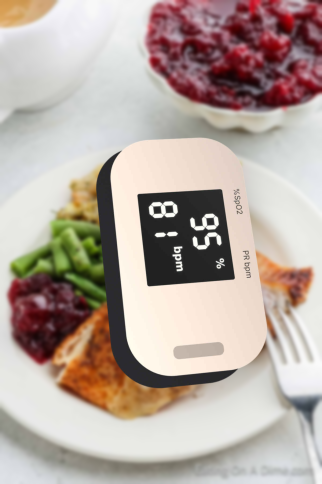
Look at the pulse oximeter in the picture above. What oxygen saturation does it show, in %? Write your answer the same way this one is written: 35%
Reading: 95%
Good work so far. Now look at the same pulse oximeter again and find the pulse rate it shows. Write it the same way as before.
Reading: 81bpm
